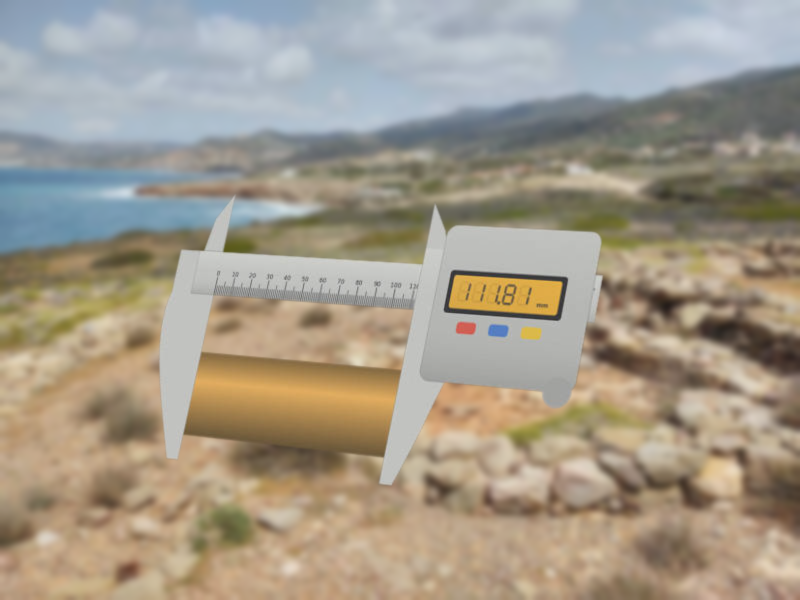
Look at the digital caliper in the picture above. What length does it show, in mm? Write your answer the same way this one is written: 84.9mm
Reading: 111.81mm
